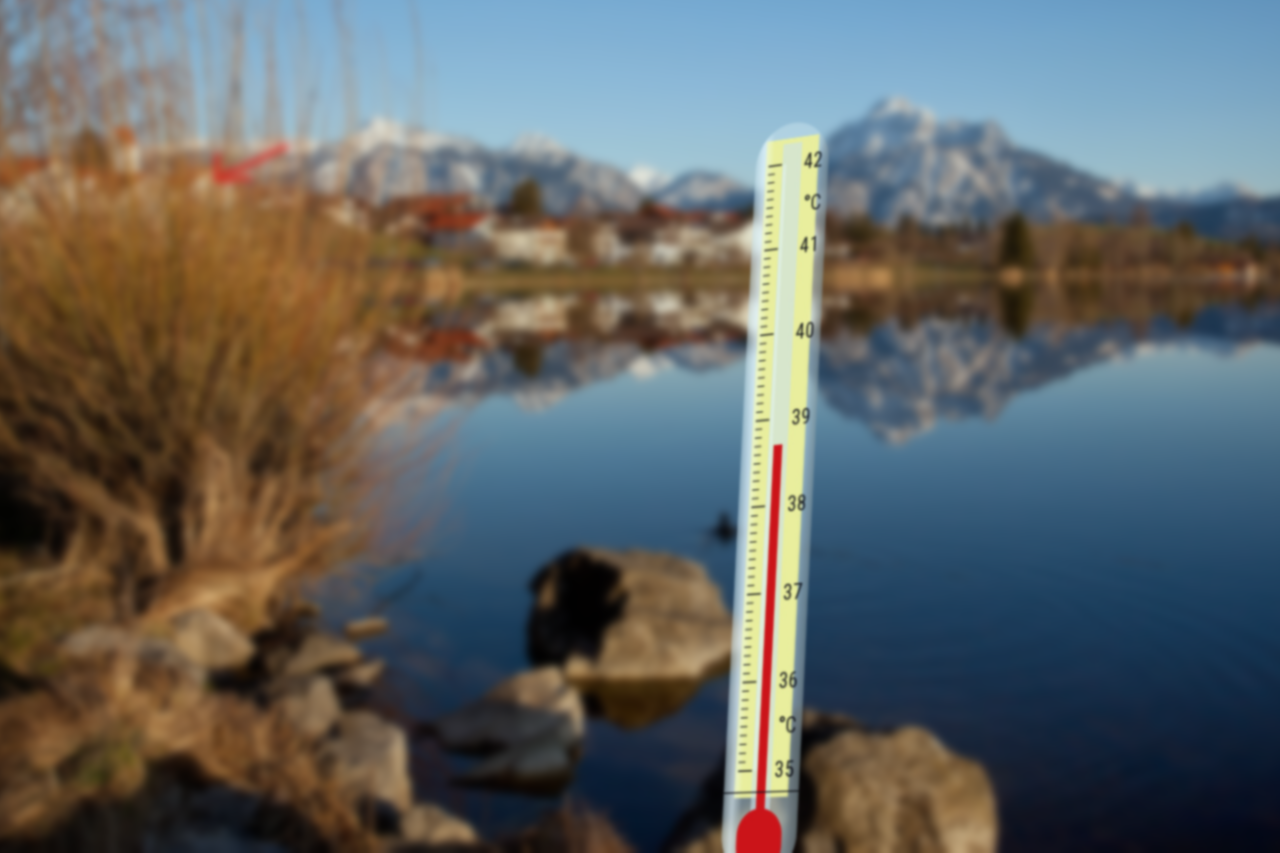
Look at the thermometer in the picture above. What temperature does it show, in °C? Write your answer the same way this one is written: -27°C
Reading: 38.7°C
